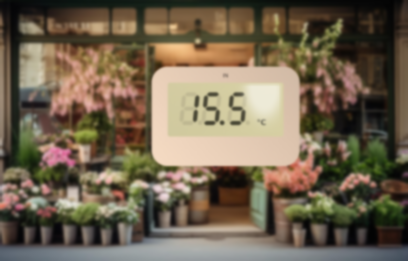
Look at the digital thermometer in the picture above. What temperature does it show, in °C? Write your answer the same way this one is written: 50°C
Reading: 15.5°C
